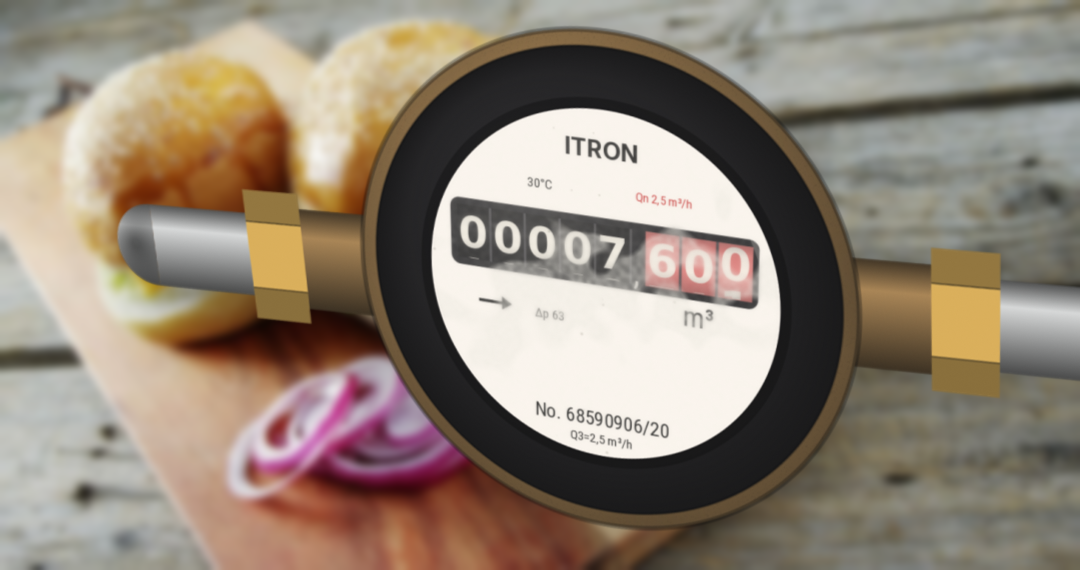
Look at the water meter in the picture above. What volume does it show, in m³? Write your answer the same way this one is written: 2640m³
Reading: 7.600m³
